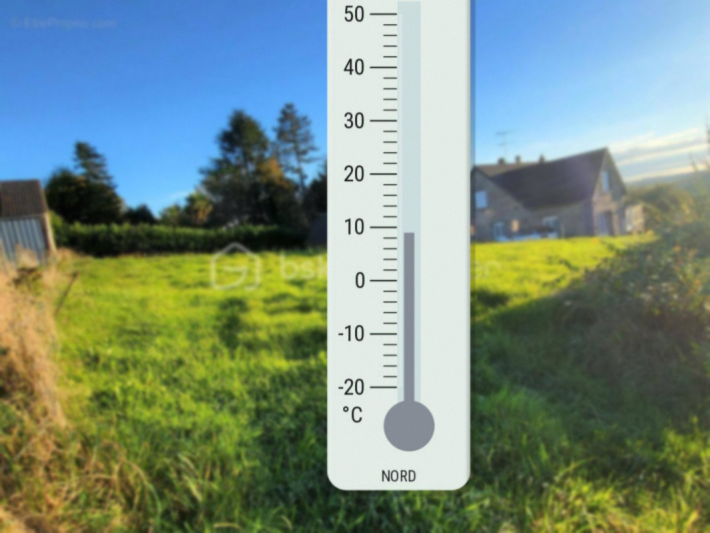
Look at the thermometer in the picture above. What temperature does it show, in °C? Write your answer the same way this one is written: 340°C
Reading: 9°C
